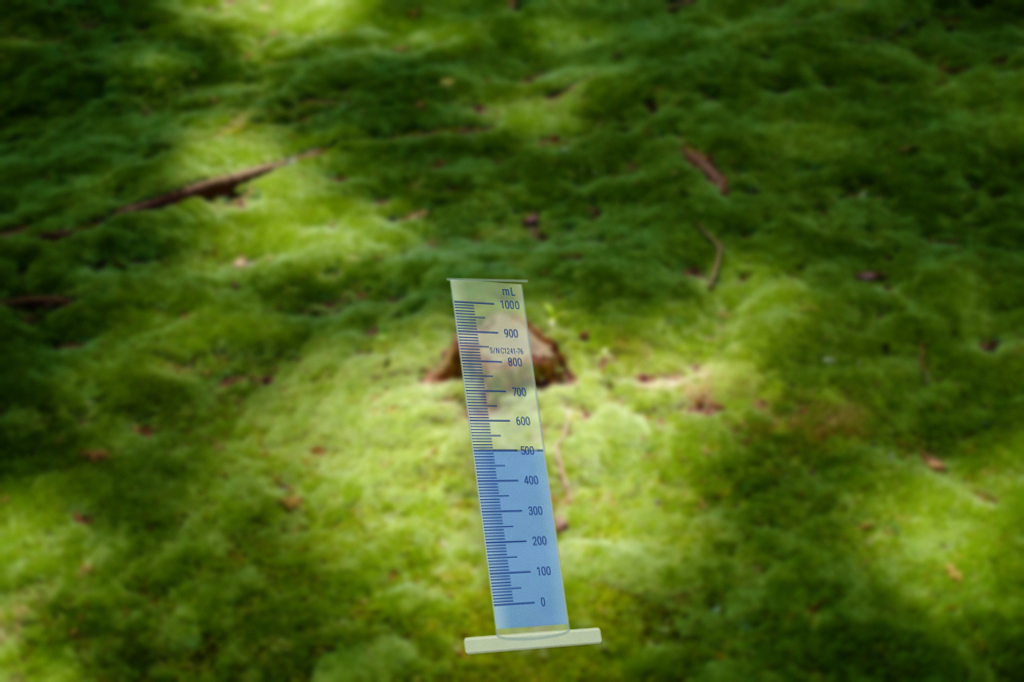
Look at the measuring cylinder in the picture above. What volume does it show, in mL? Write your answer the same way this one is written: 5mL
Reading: 500mL
